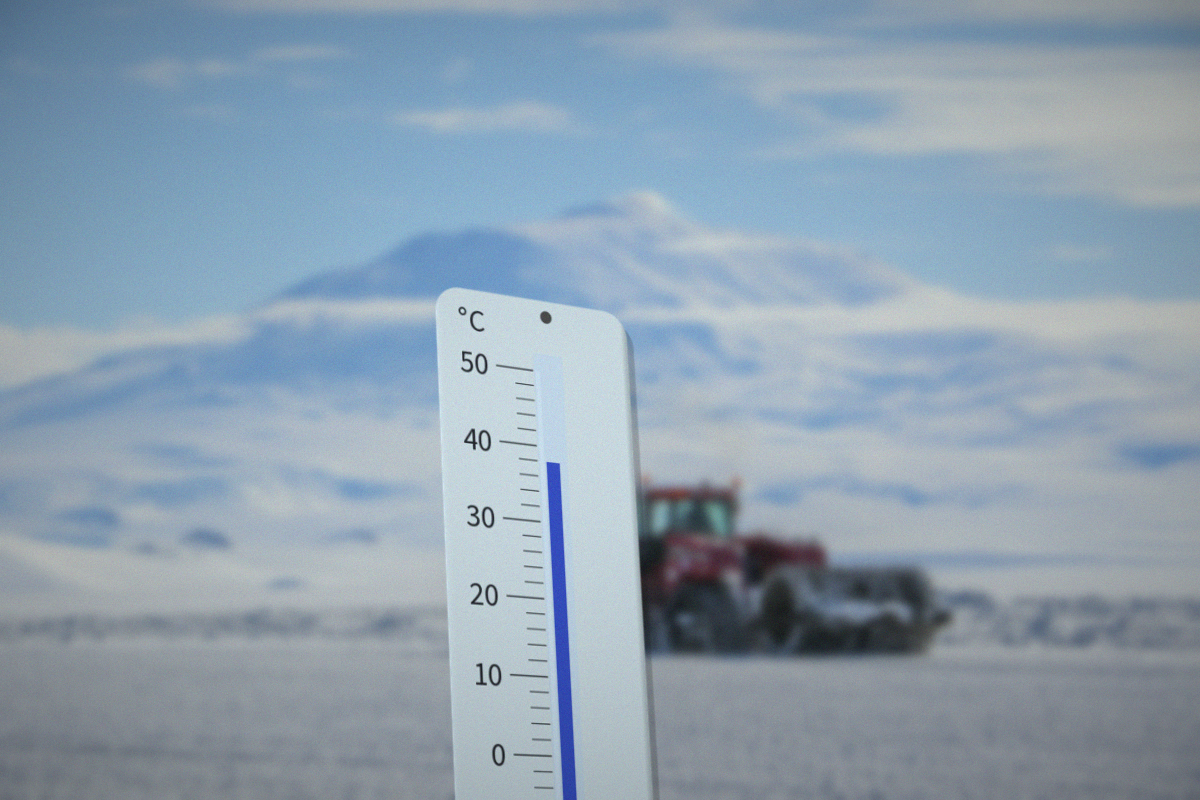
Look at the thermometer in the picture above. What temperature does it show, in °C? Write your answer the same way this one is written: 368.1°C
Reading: 38°C
